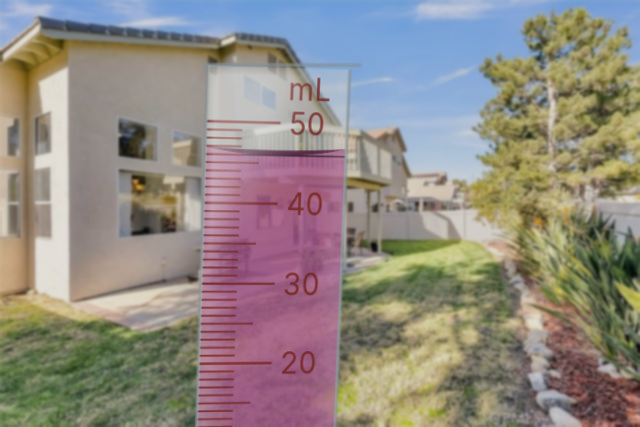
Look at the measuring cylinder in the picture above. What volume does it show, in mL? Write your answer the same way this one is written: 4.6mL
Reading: 46mL
